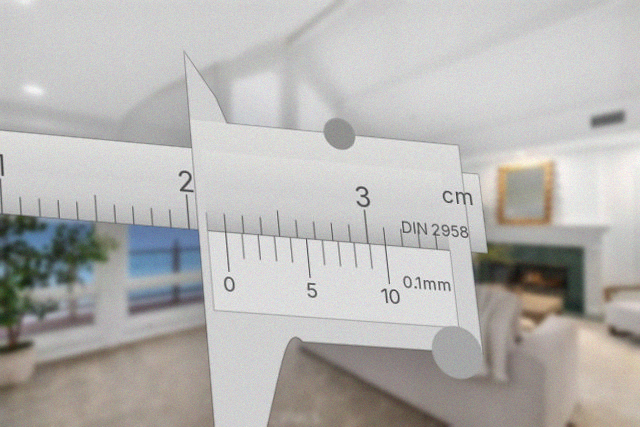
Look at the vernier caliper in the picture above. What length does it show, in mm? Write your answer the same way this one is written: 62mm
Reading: 22.0mm
